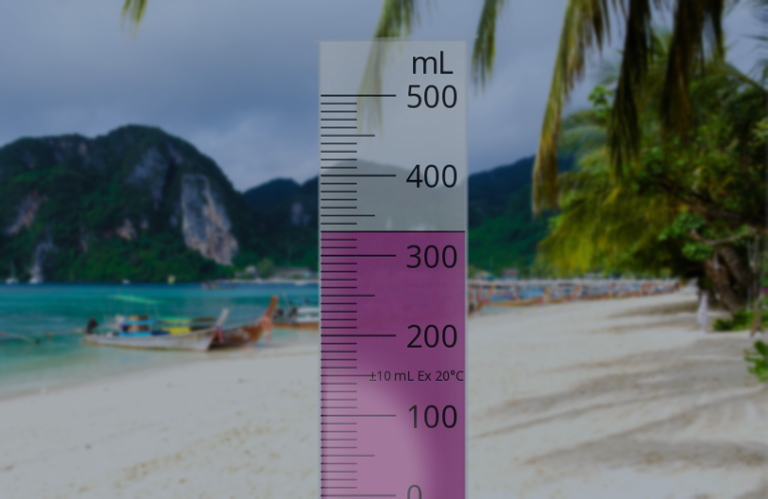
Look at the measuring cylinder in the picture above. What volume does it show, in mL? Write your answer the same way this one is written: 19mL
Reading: 330mL
